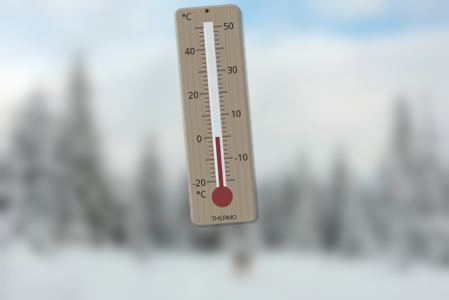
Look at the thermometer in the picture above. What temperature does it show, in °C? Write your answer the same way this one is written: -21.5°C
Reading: 0°C
